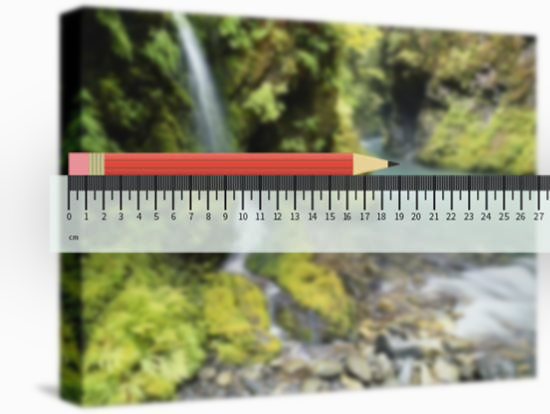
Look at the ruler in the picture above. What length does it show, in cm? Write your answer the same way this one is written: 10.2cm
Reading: 19cm
